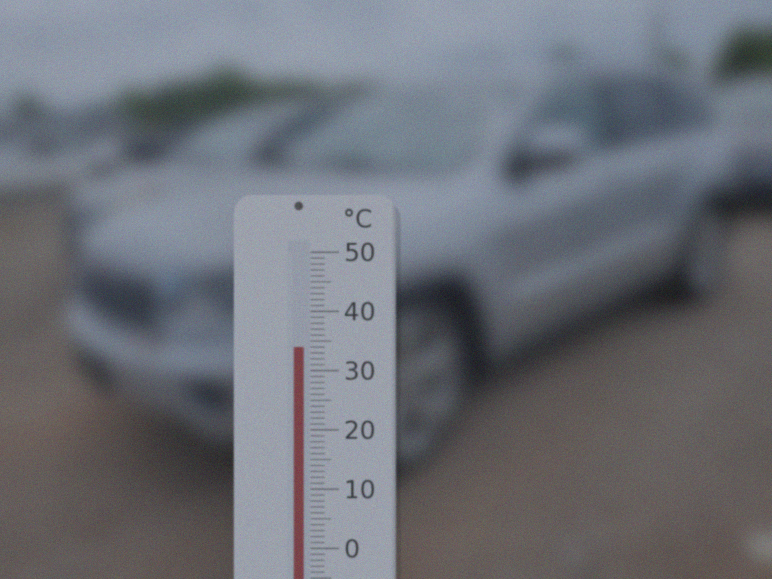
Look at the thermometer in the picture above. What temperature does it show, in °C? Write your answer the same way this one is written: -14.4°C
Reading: 34°C
